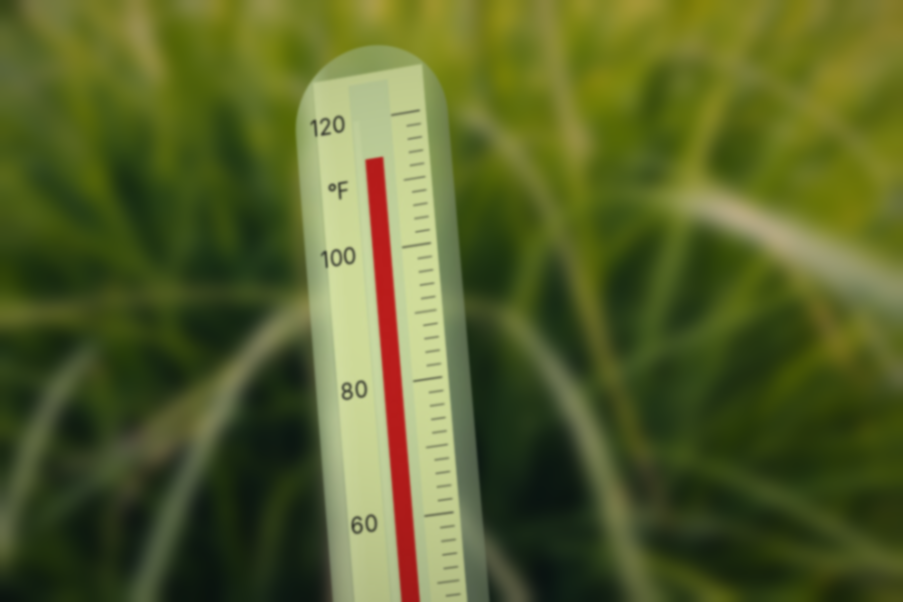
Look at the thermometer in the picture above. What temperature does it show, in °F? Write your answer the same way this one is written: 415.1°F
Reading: 114°F
